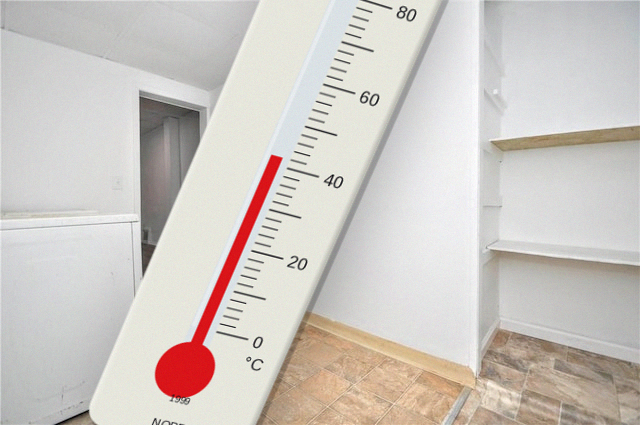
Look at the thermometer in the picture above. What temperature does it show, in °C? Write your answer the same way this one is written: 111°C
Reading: 42°C
